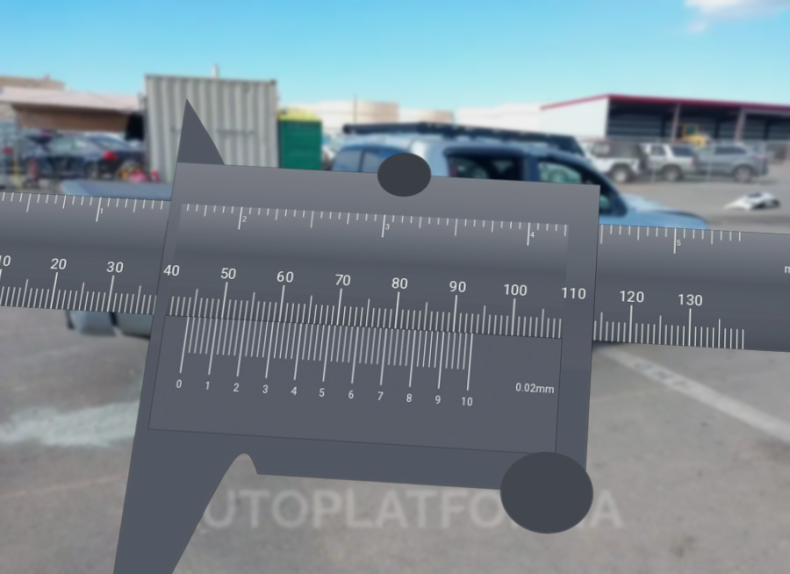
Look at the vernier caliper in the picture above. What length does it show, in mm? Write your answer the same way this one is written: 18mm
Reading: 44.2mm
